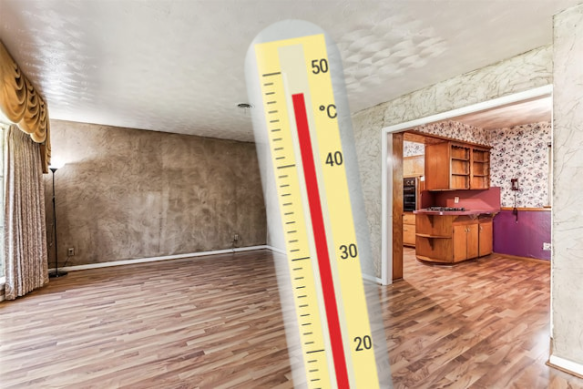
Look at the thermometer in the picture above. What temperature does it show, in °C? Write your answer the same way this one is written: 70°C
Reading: 47.5°C
